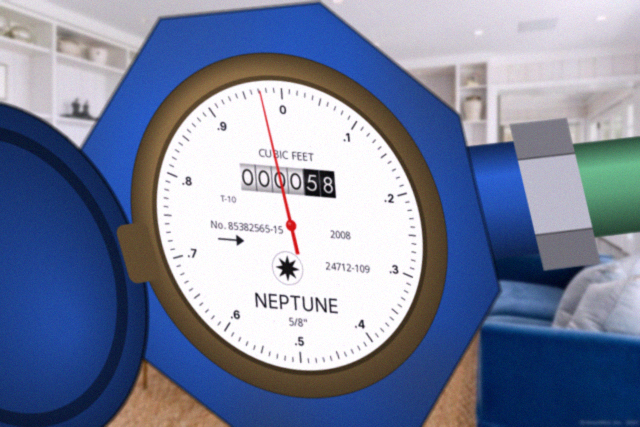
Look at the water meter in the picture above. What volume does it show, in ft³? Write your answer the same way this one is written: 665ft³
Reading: 57.97ft³
